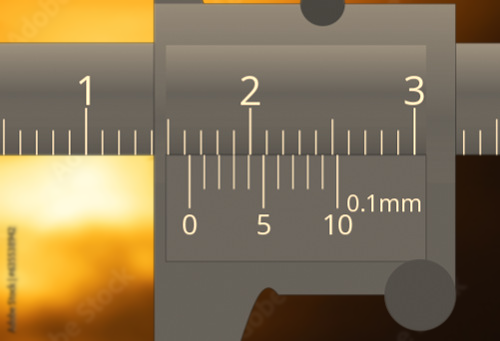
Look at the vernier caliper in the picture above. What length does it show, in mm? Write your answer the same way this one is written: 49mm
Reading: 16.3mm
